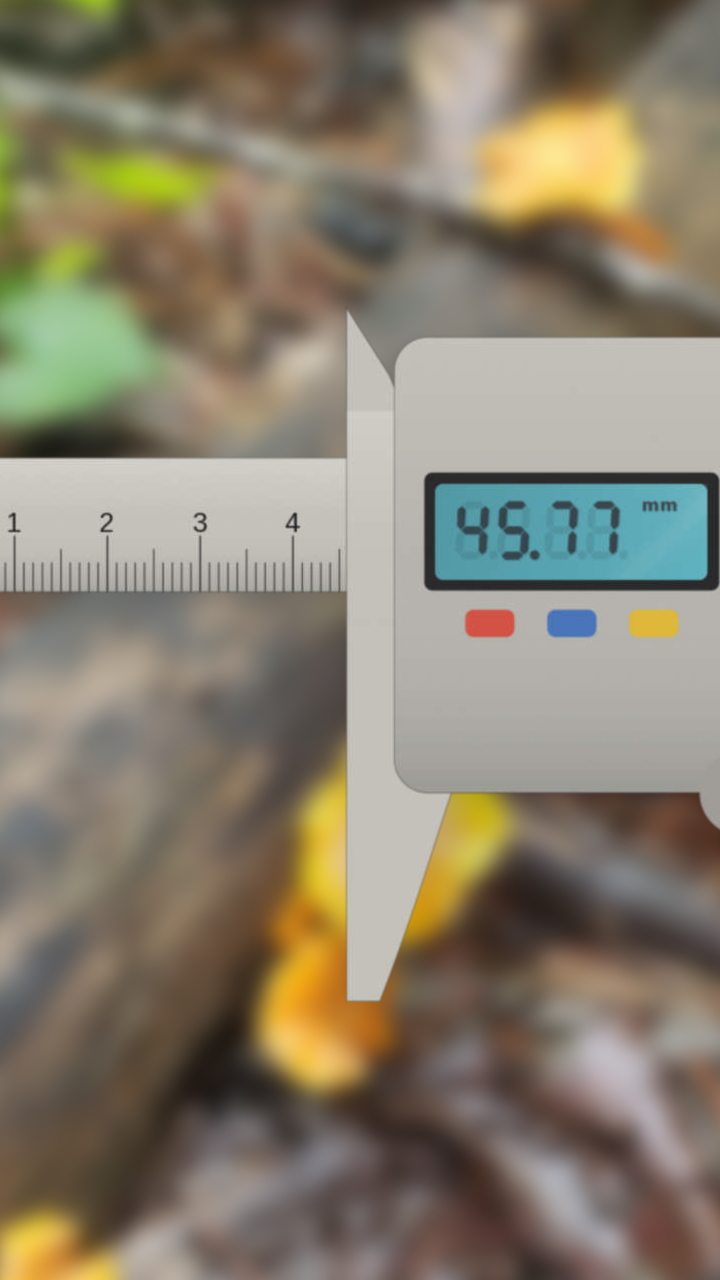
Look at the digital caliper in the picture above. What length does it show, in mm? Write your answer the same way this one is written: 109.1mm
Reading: 45.77mm
